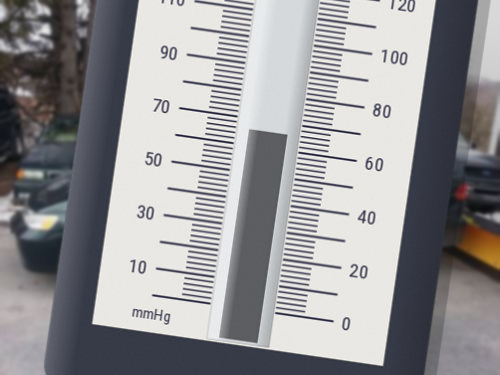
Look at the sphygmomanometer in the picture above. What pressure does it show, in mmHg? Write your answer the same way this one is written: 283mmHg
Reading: 66mmHg
